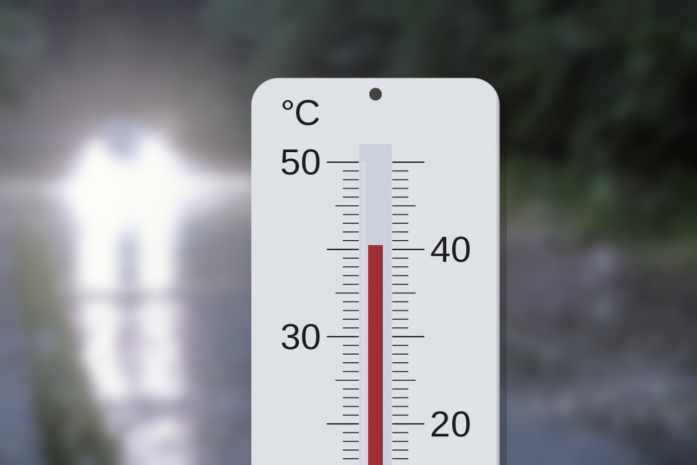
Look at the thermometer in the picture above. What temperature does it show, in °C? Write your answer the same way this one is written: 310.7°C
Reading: 40.5°C
